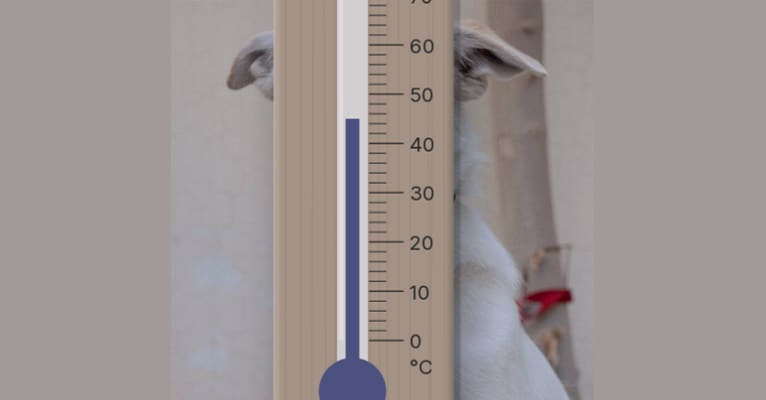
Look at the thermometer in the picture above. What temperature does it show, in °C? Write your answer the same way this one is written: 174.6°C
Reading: 45°C
